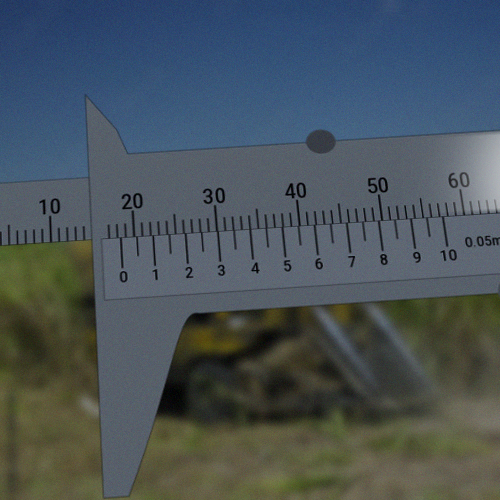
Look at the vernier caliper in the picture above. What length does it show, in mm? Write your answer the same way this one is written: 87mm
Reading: 18.4mm
